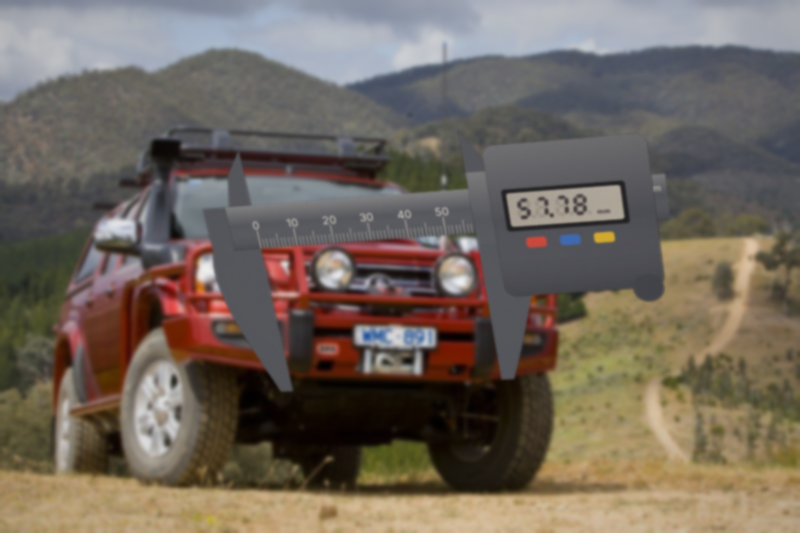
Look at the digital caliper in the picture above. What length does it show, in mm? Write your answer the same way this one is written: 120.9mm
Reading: 57.78mm
